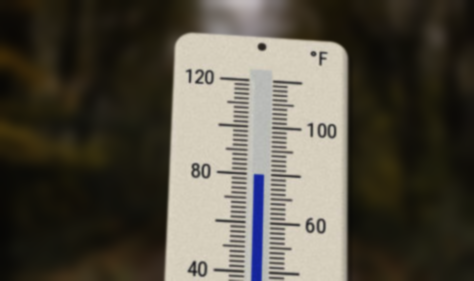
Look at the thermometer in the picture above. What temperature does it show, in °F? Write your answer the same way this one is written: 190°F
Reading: 80°F
